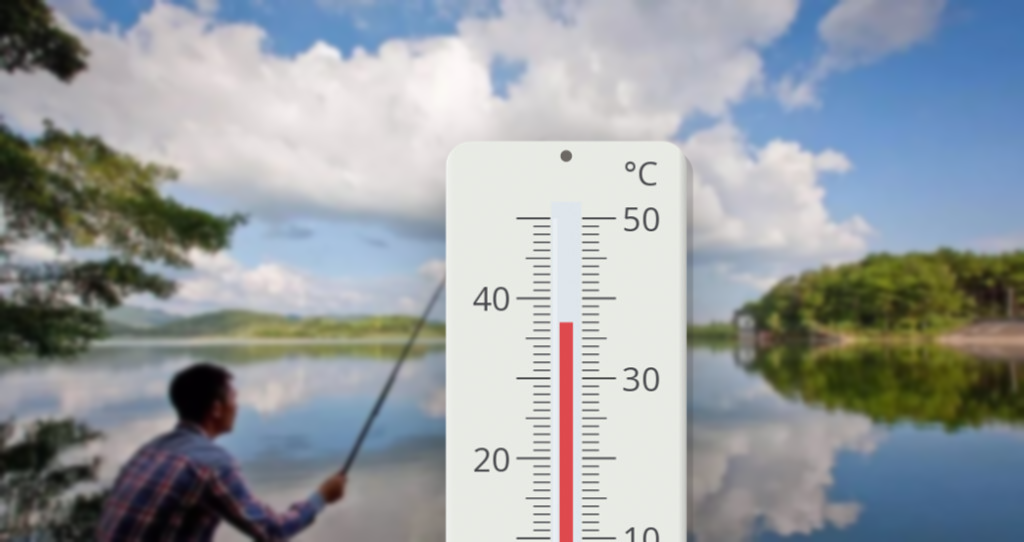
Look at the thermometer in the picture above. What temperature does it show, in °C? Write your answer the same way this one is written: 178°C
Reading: 37°C
